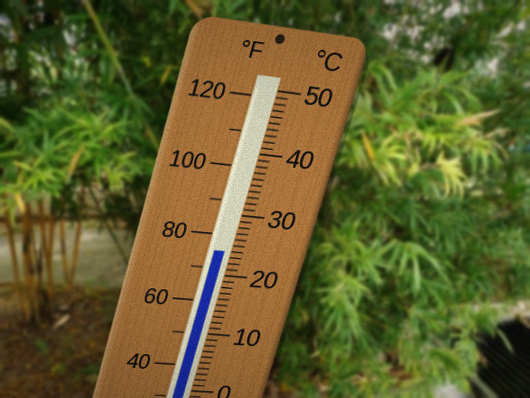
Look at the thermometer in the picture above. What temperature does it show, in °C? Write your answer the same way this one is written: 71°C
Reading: 24°C
